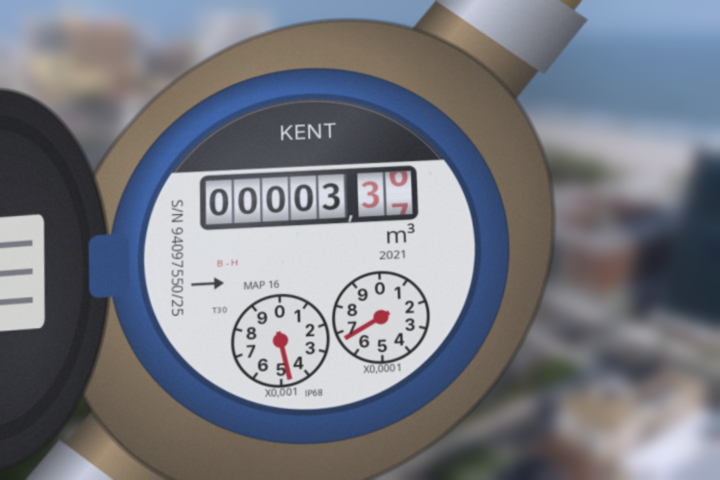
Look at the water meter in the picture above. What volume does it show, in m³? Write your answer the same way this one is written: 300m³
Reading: 3.3646m³
